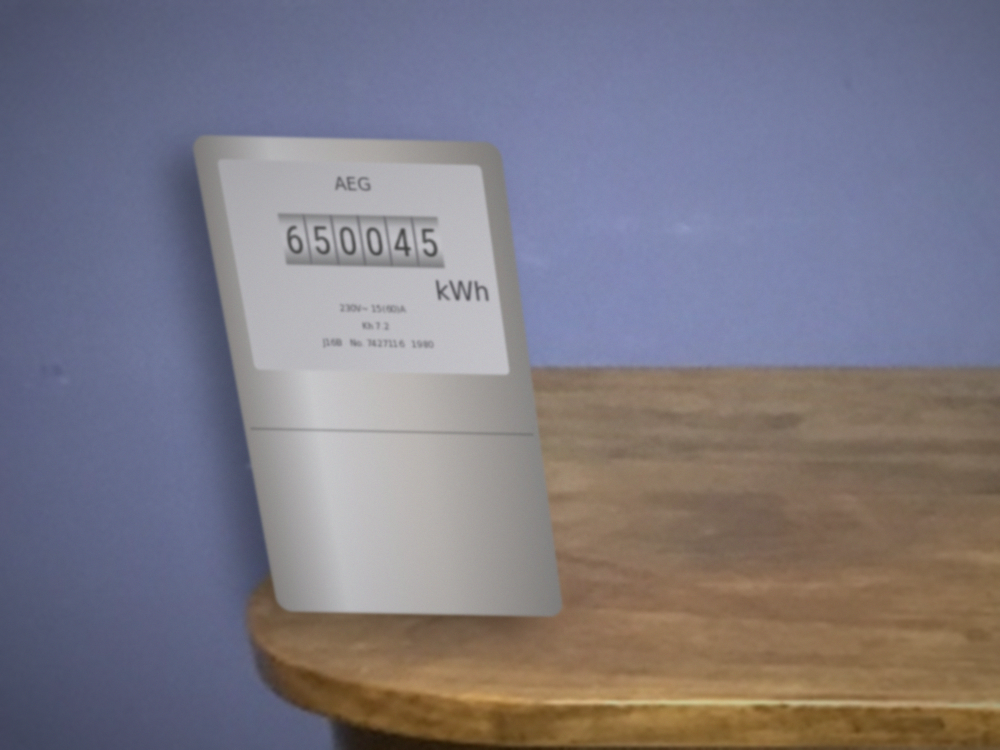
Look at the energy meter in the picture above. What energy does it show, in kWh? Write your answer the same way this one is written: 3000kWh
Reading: 650045kWh
